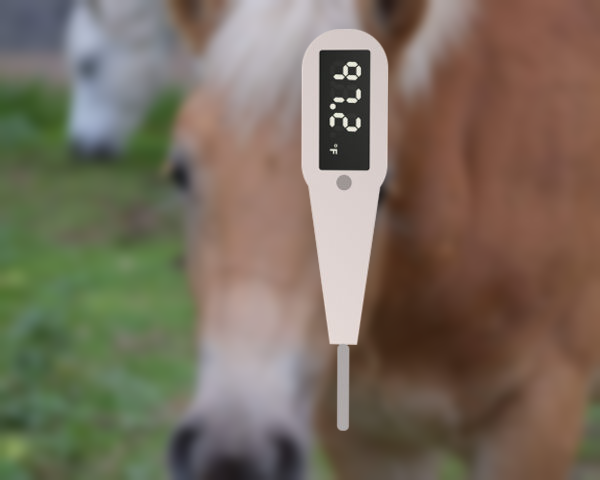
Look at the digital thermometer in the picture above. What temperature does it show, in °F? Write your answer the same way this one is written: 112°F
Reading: 97.2°F
